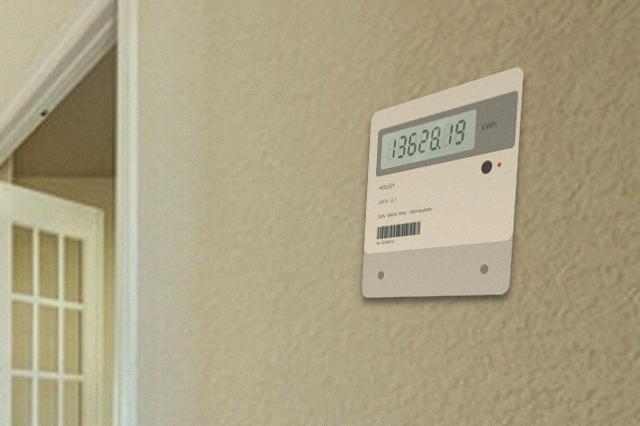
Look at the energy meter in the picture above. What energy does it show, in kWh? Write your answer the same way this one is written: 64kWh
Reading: 13628.19kWh
